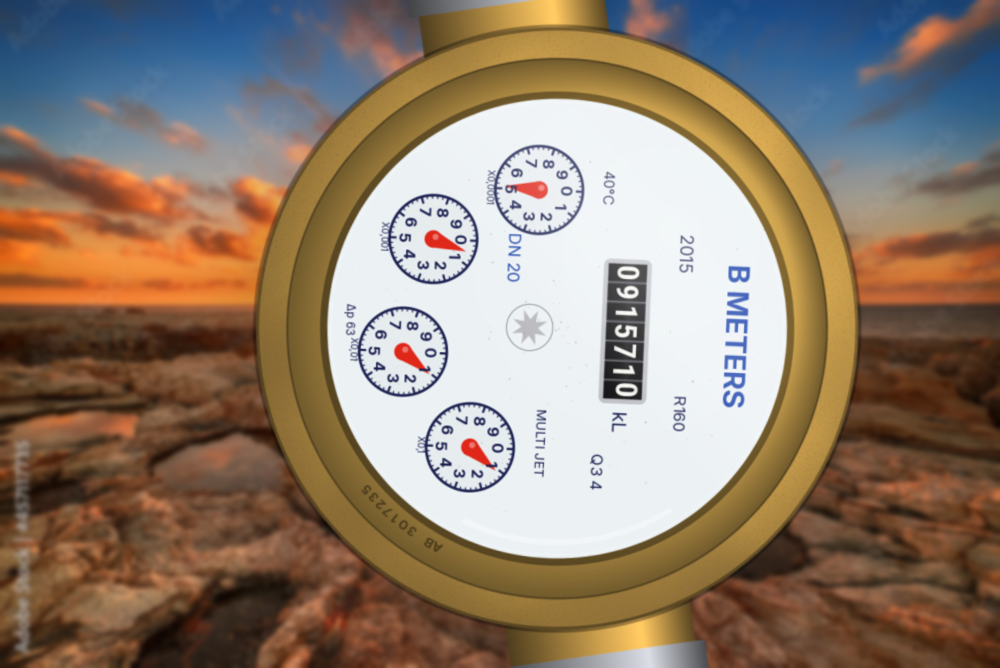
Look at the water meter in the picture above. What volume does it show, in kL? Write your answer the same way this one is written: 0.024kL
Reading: 915710.1105kL
